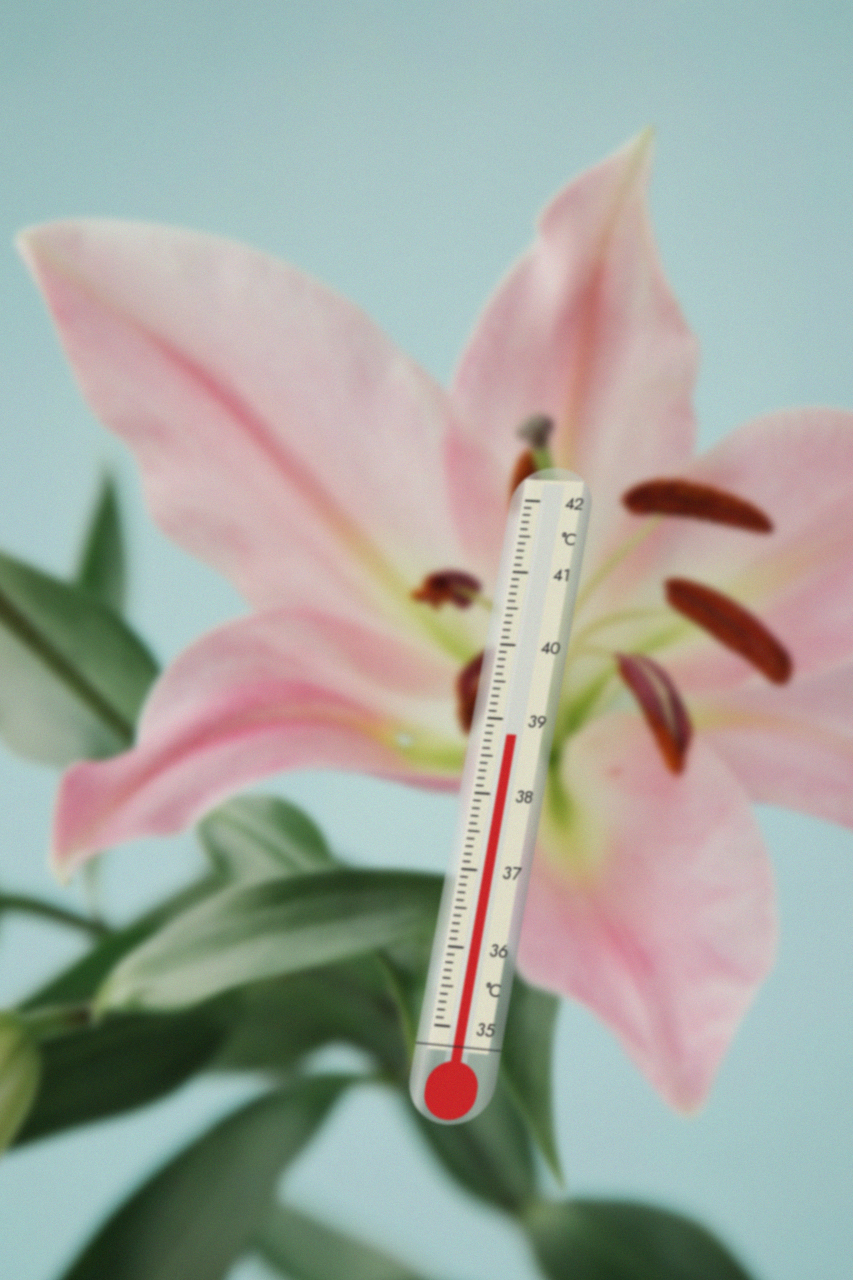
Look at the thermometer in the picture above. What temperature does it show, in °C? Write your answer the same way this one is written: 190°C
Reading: 38.8°C
